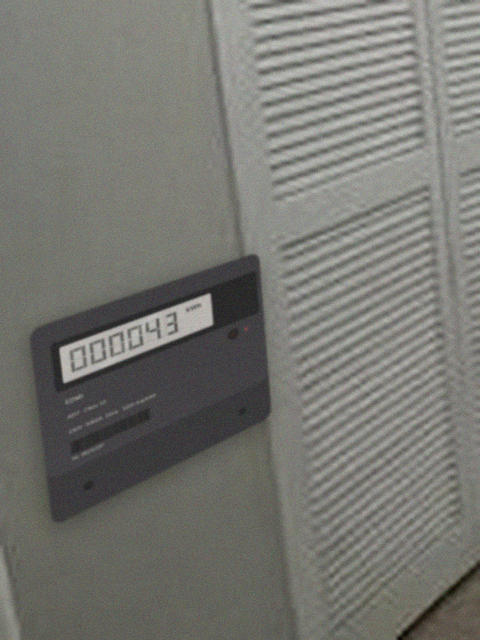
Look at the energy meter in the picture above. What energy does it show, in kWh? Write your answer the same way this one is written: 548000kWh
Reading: 43kWh
